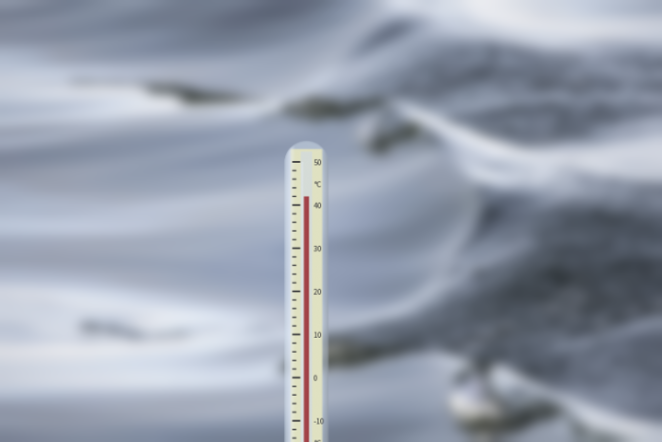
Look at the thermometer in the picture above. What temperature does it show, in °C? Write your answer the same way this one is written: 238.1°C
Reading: 42°C
